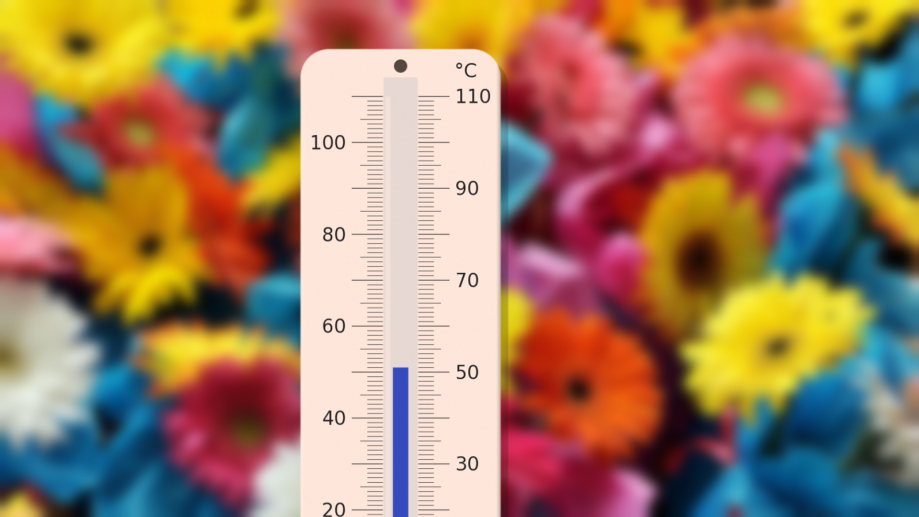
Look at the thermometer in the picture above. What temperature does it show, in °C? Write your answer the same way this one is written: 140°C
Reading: 51°C
